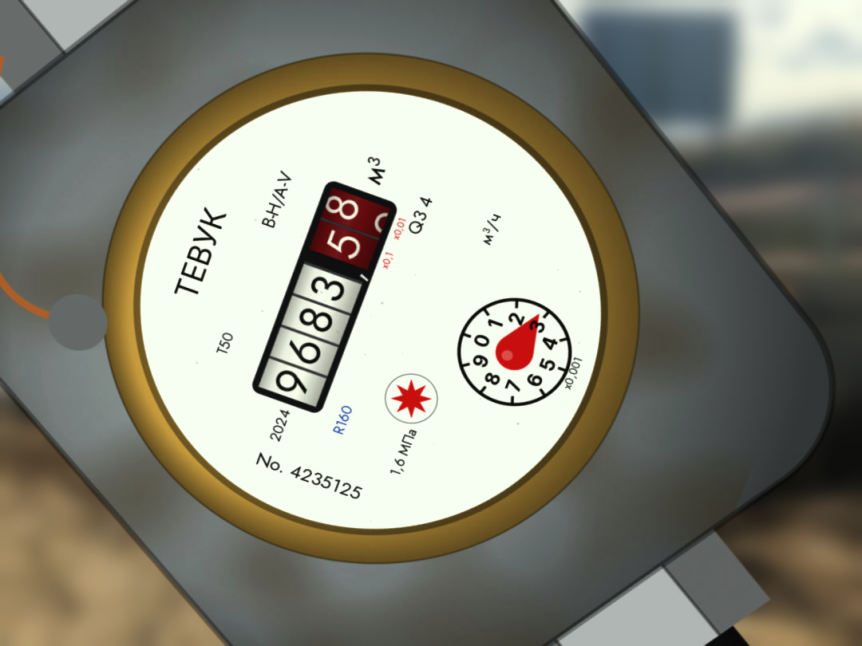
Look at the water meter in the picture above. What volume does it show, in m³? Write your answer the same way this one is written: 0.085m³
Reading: 9683.582m³
